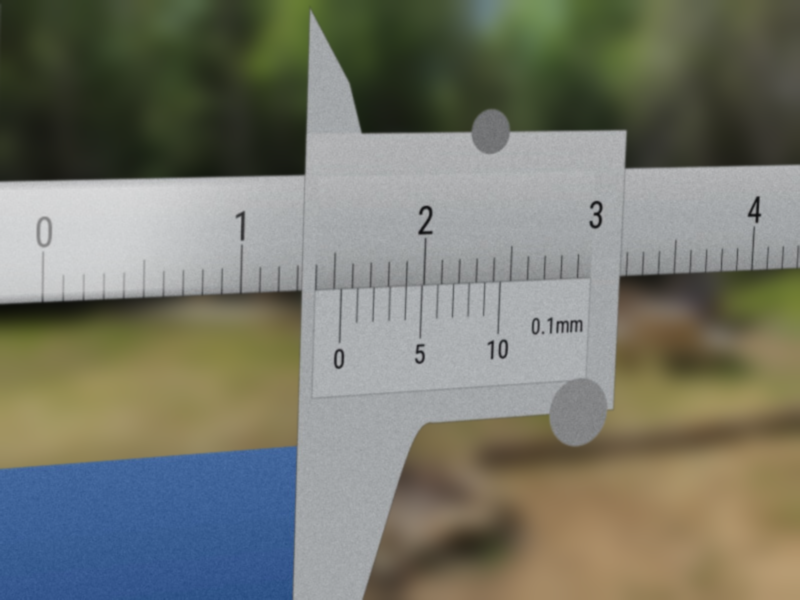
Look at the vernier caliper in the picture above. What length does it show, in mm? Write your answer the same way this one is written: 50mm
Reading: 15.4mm
